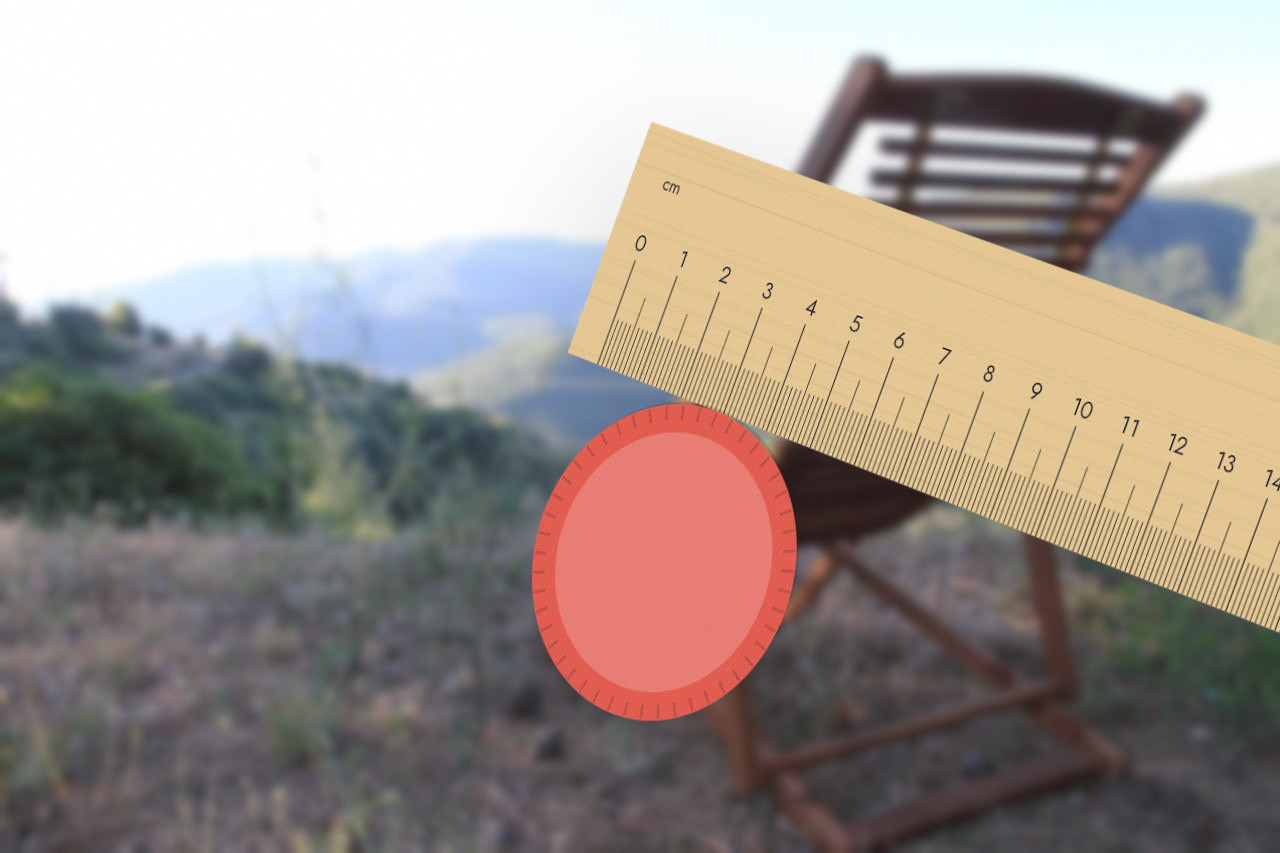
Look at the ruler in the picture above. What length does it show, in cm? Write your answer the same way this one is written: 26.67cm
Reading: 5.7cm
